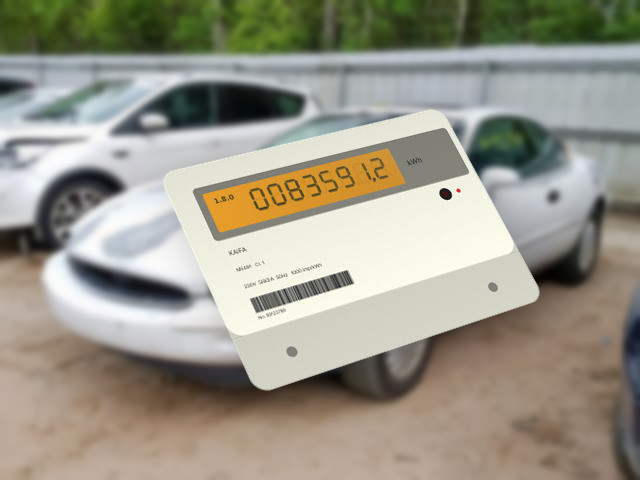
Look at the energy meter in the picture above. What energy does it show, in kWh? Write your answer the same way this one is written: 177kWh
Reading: 83591.2kWh
